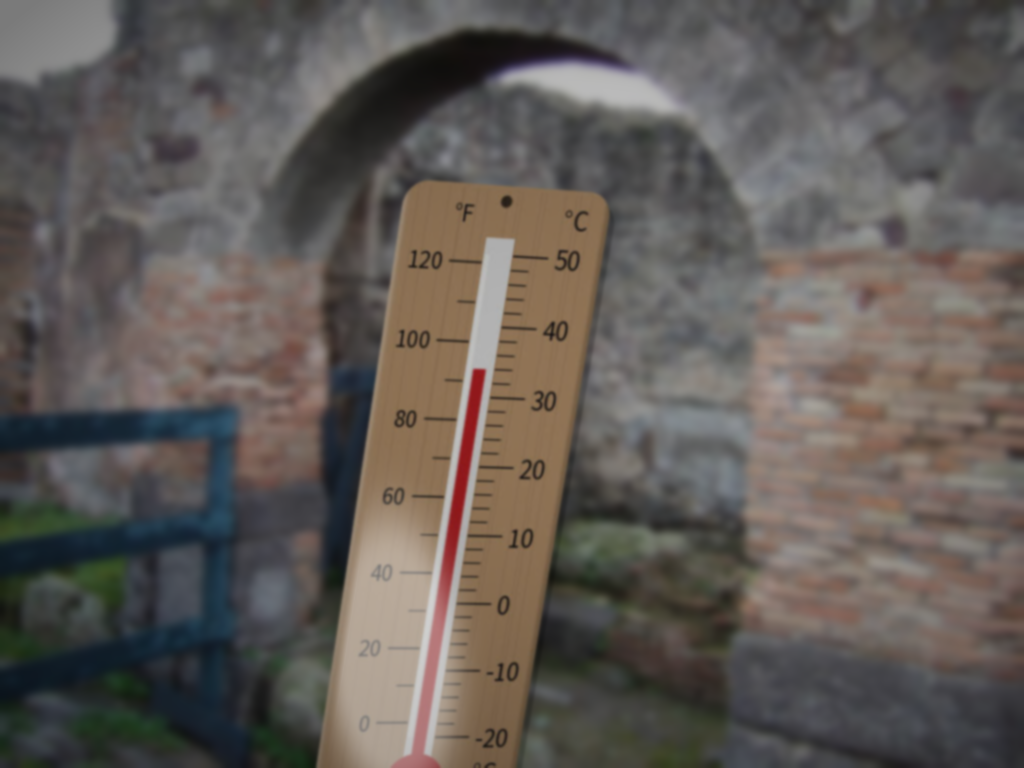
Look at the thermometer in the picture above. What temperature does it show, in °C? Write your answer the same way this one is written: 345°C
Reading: 34°C
